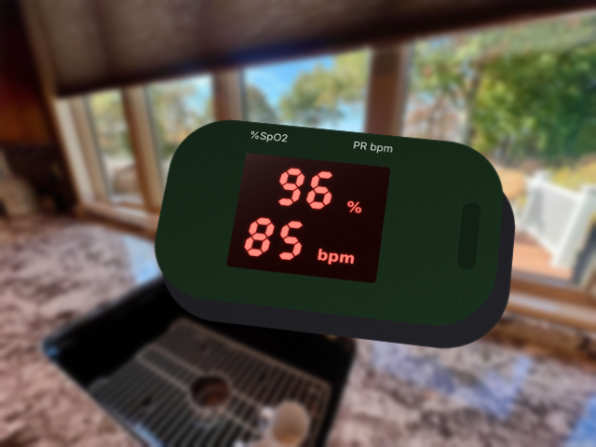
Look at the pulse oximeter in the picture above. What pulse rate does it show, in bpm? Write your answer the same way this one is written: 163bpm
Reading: 85bpm
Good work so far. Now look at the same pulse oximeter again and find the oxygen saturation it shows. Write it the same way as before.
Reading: 96%
